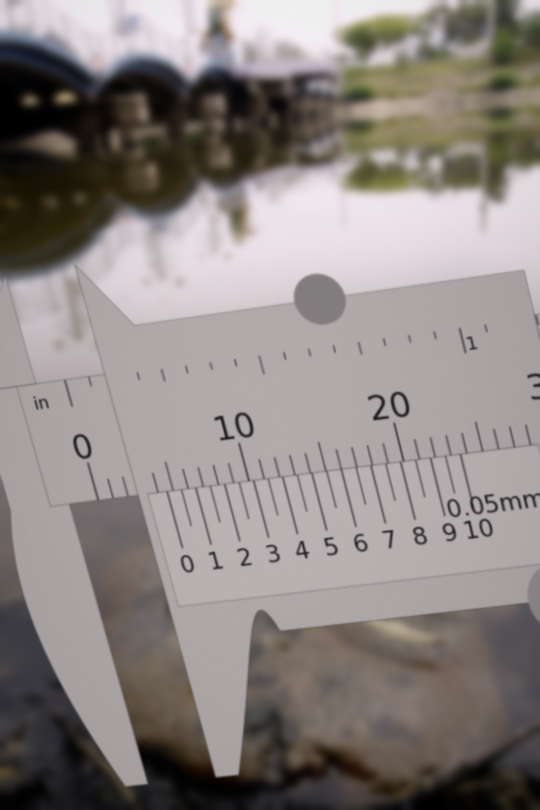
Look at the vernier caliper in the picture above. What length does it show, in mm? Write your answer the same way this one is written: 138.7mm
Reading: 4.6mm
